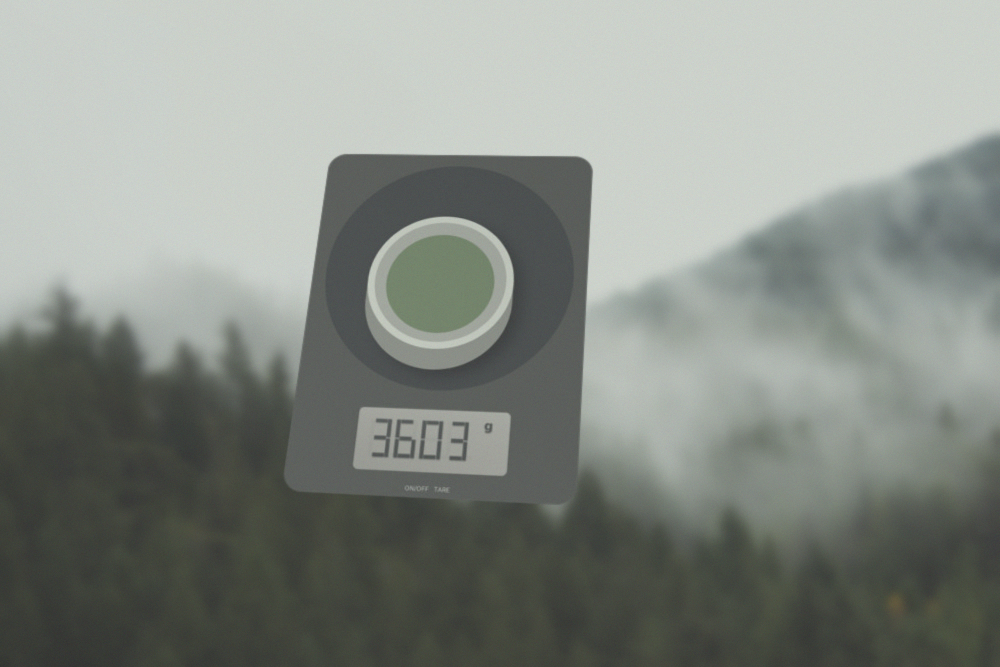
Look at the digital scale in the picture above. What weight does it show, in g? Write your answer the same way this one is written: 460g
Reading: 3603g
